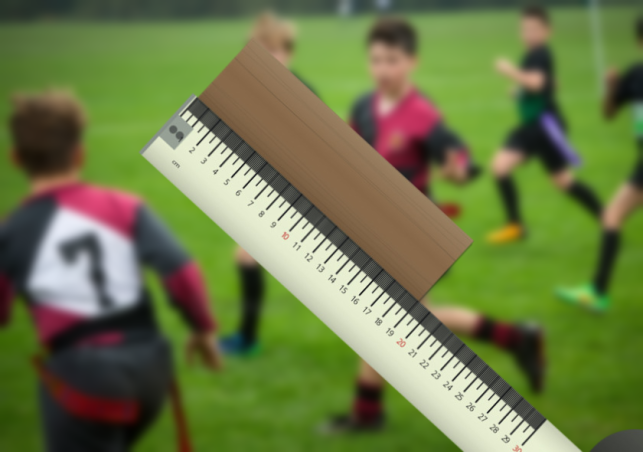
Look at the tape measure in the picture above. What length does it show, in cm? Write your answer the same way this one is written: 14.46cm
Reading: 19cm
